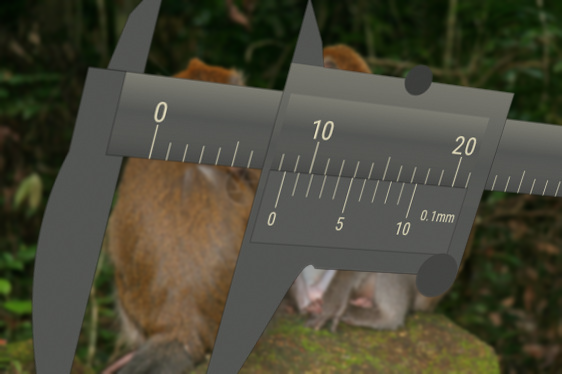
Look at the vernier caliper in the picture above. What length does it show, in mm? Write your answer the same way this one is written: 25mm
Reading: 8.4mm
